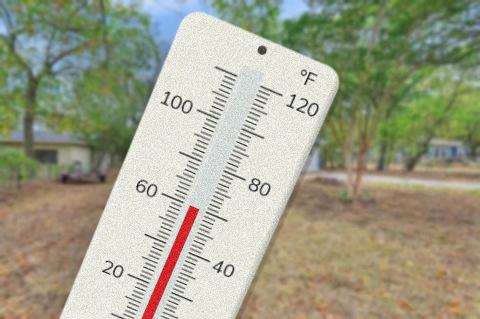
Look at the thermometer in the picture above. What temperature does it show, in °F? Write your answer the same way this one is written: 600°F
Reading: 60°F
